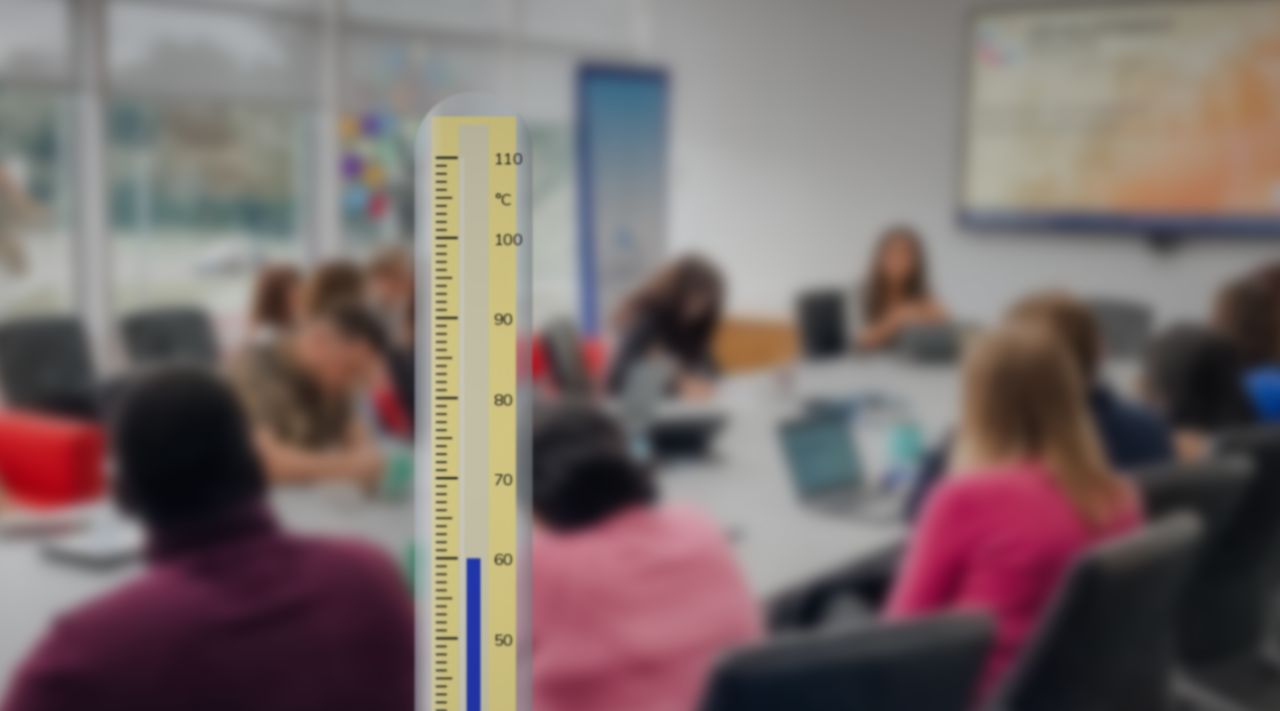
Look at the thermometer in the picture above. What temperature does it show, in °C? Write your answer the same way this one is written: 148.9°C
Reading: 60°C
